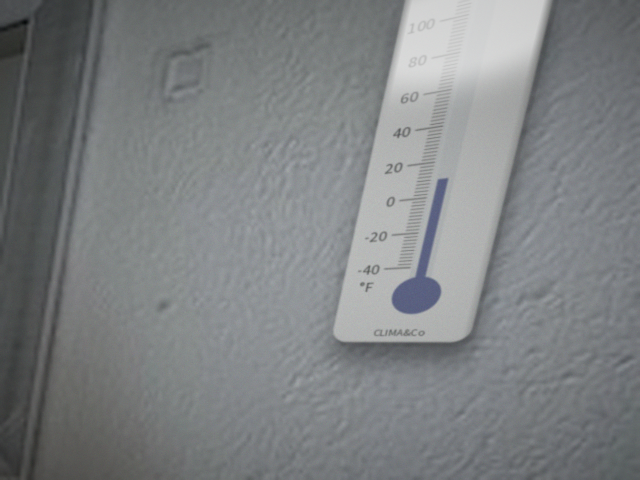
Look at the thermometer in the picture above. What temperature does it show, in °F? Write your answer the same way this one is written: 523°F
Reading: 10°F
